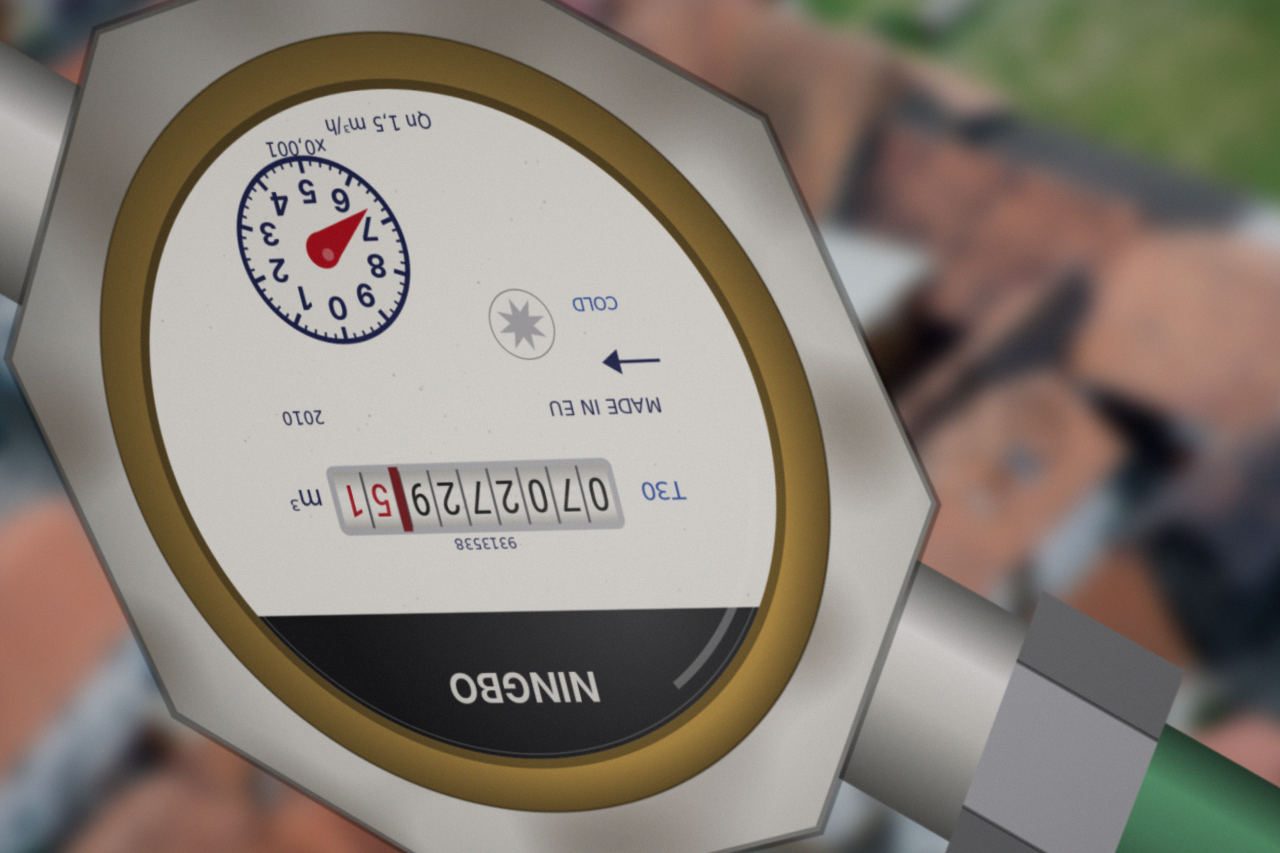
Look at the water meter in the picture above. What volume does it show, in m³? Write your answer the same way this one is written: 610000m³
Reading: 702729.516m³
